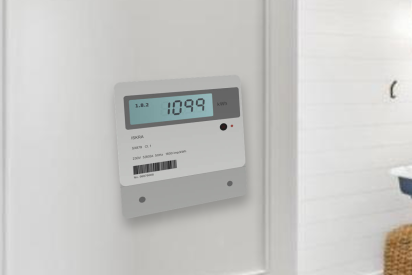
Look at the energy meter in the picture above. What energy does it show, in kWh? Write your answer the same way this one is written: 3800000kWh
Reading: 1099kWh
